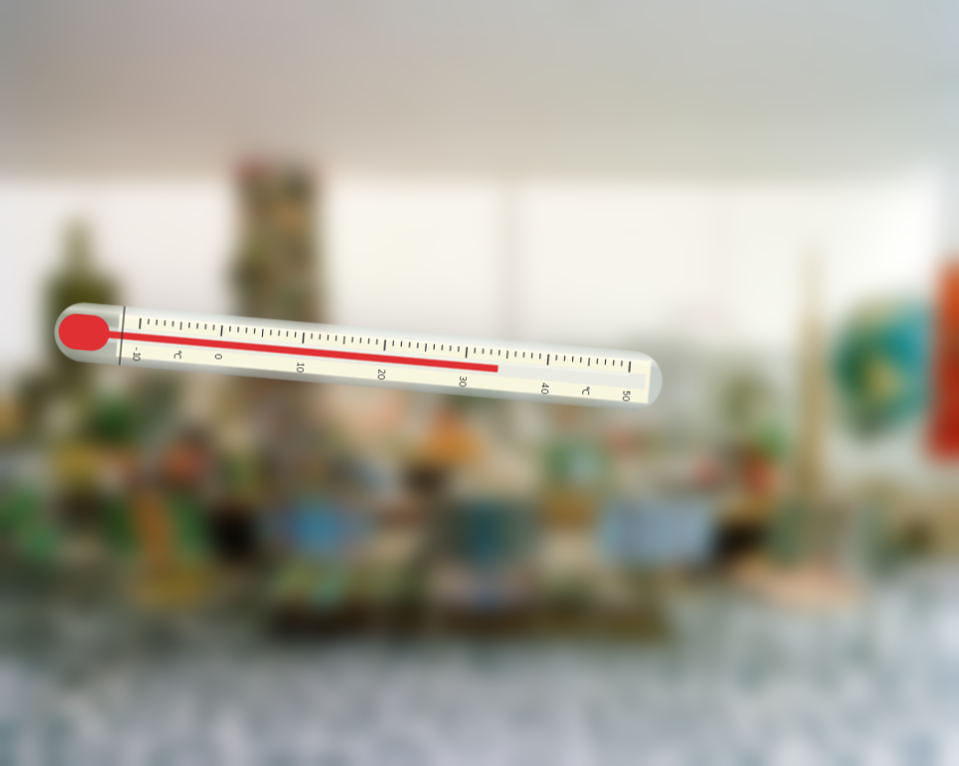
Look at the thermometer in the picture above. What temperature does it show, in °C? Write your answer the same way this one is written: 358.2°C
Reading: 34°C
